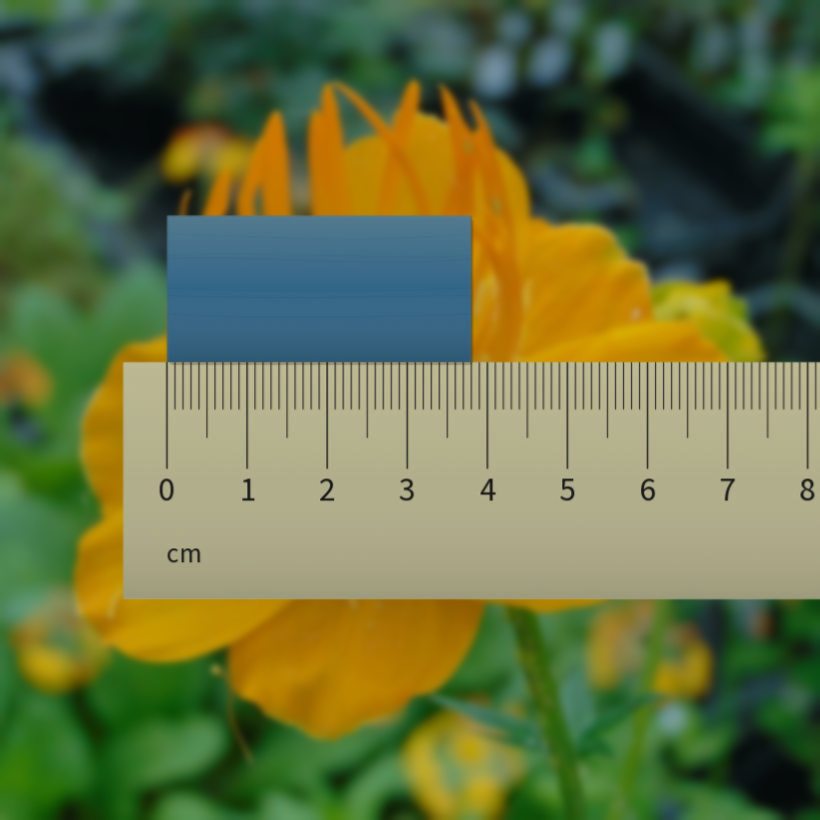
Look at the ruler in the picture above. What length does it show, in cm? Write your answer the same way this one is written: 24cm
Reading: 3.8cm
